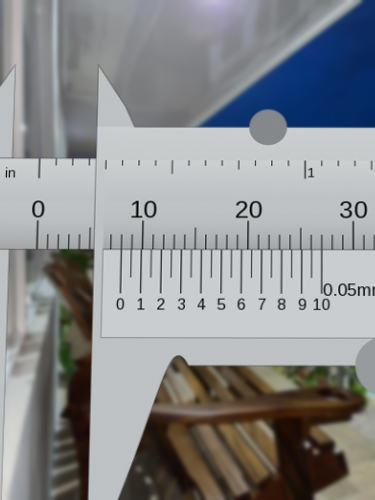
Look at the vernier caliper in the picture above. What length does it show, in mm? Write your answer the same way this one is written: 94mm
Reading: 8.0mm
